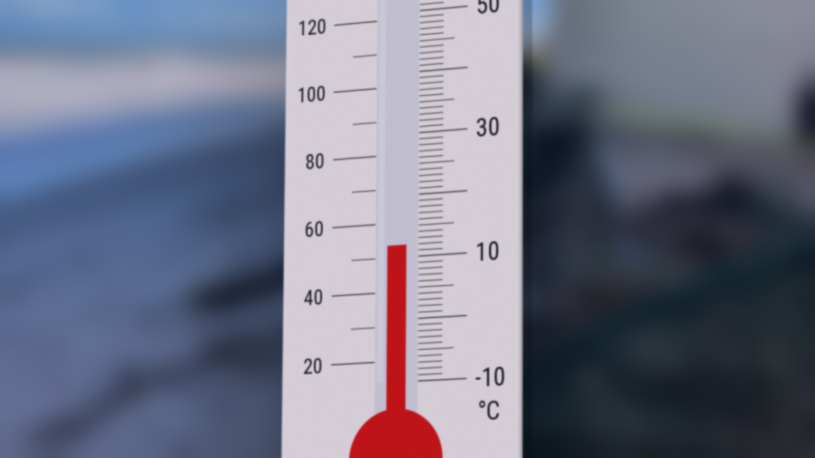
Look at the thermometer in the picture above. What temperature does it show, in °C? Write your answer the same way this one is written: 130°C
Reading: 12°C
